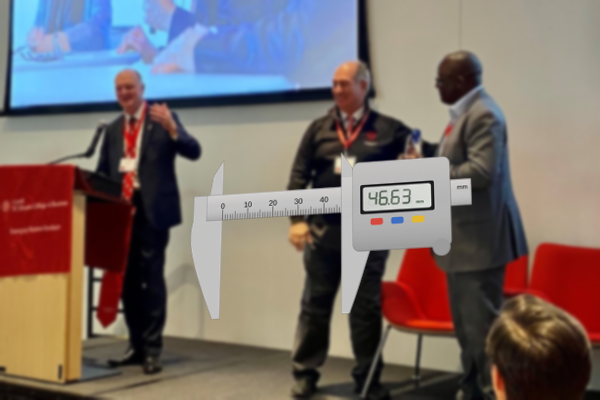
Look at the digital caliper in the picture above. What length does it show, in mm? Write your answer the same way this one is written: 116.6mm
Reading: 46.63mm
